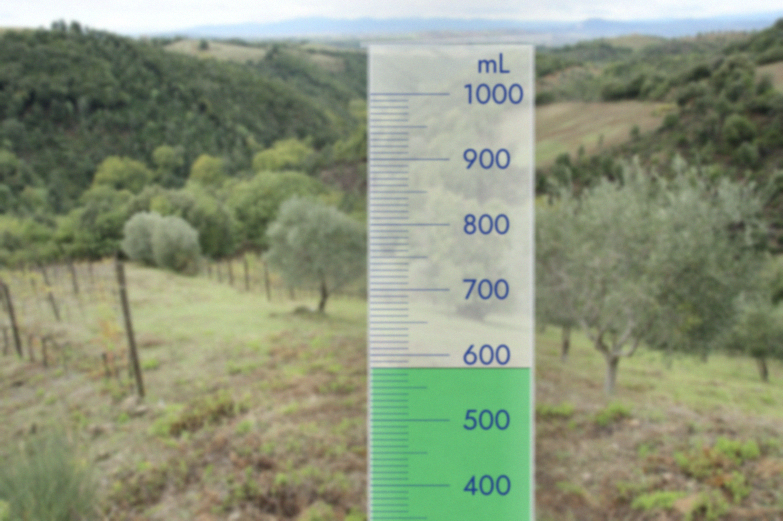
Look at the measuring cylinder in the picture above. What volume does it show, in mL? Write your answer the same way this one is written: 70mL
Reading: 580mL
